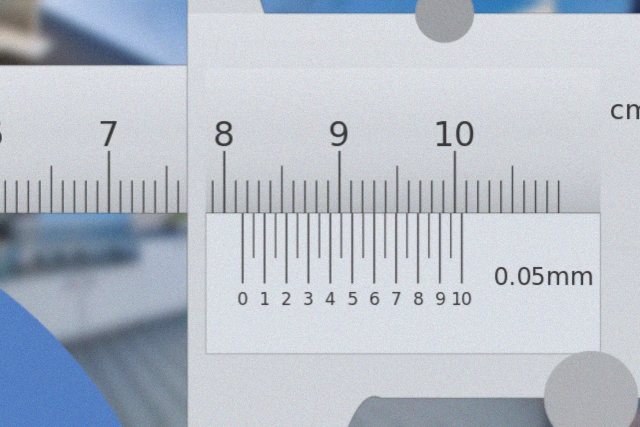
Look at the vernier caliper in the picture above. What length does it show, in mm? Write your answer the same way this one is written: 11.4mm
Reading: 81.6mm
